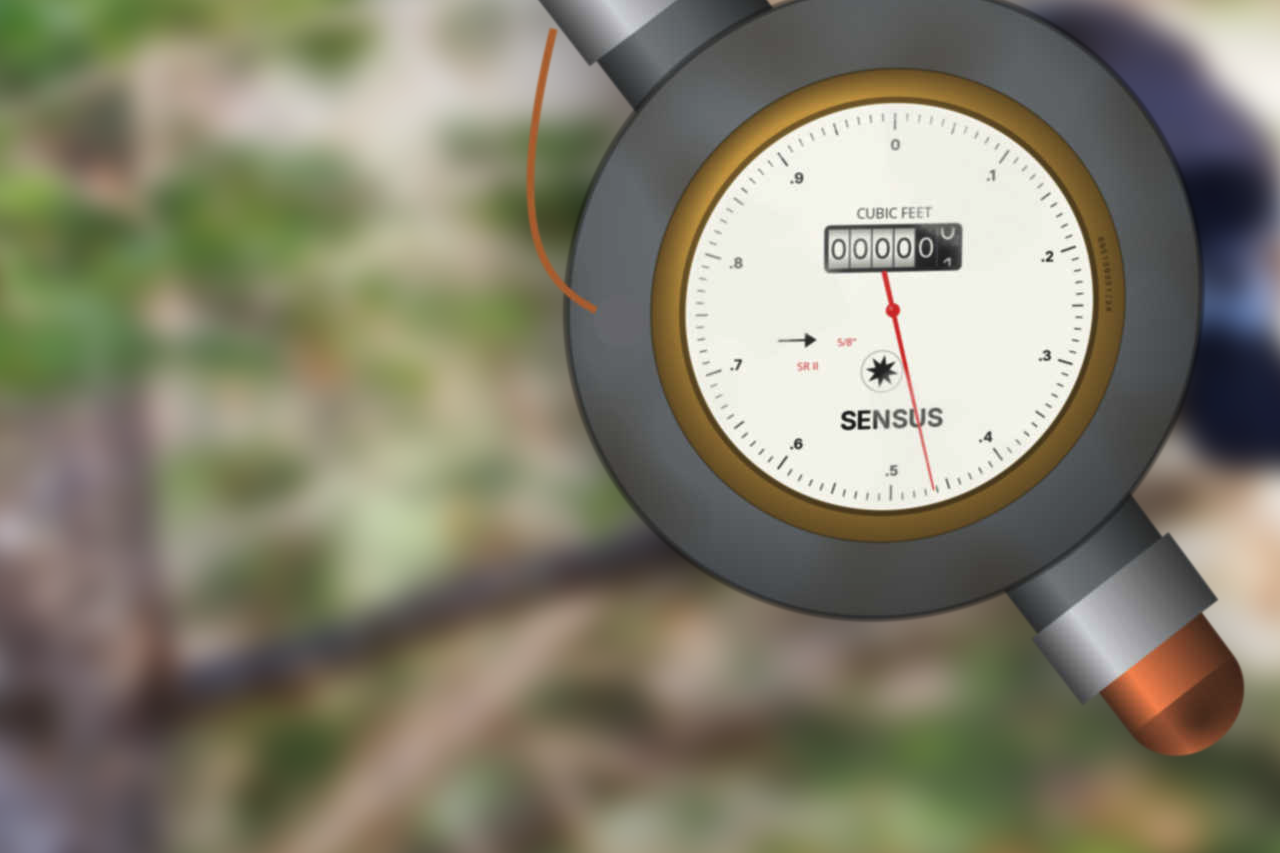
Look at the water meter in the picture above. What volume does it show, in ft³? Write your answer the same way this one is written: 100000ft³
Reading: 0.46ft³
